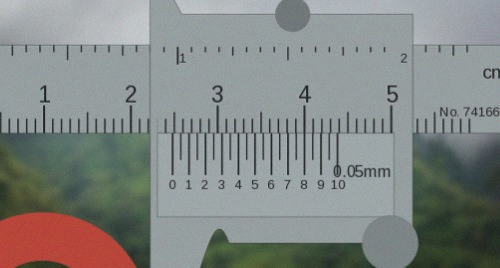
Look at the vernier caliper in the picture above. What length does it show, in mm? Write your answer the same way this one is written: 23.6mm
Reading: 24.8mm
